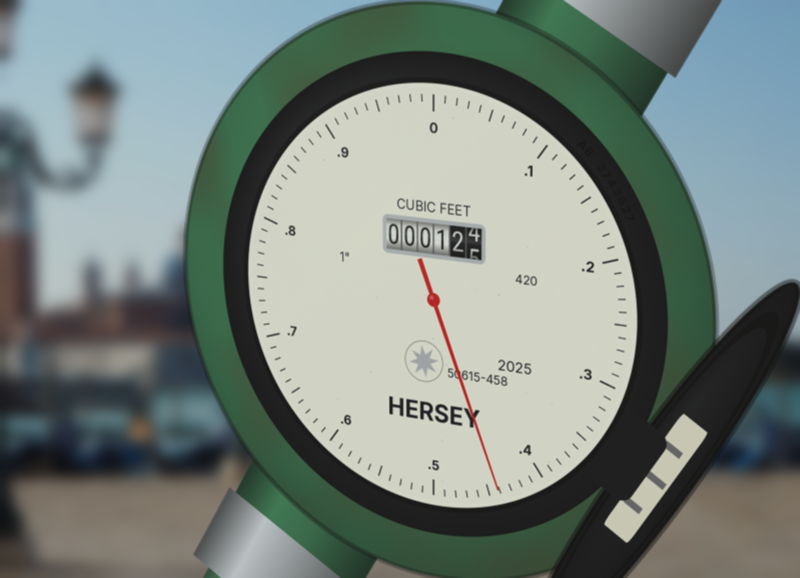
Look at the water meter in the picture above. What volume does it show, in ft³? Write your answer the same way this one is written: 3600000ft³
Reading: 124.44ft³
